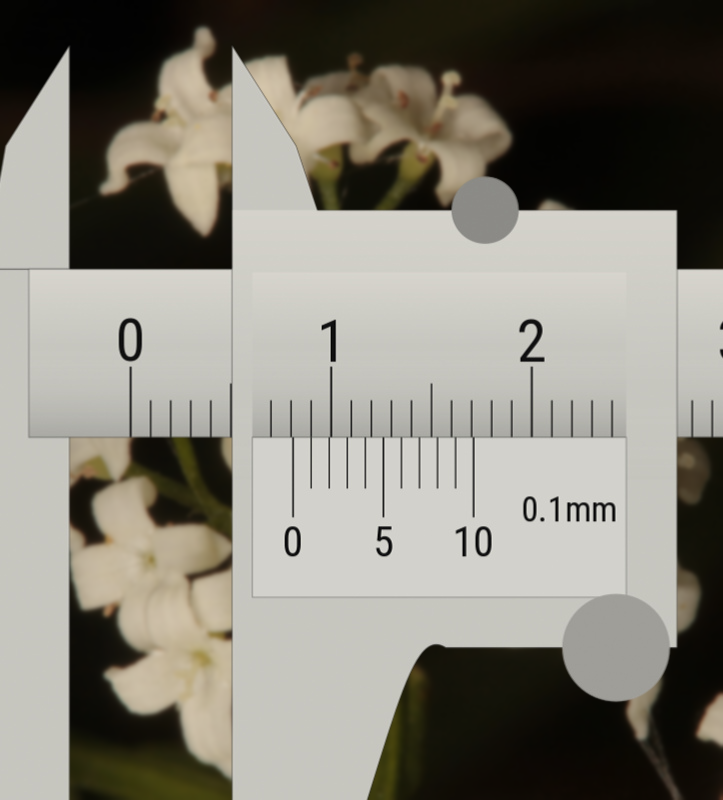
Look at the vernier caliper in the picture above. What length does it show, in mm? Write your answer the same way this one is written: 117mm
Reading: 8.1mm
